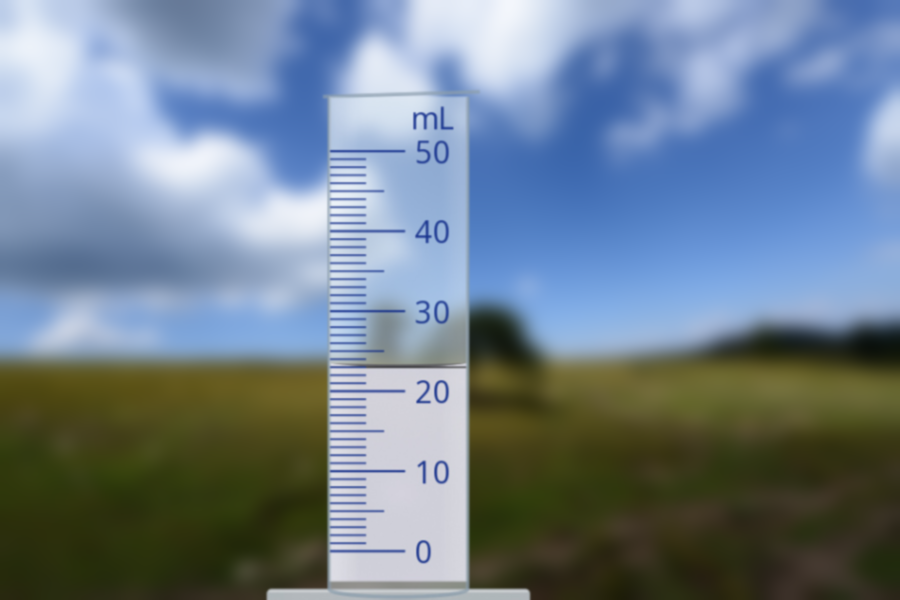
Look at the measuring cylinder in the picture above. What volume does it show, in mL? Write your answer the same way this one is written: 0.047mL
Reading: 23mL
